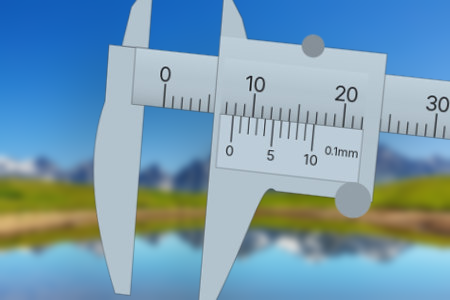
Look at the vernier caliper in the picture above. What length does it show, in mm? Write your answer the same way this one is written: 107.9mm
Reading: 7.8mm
